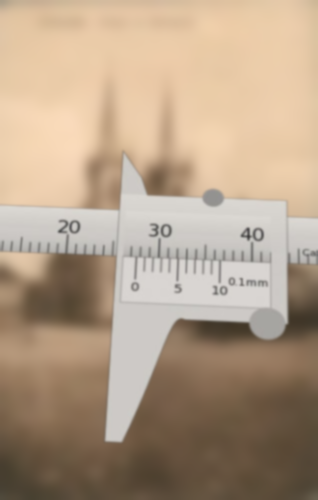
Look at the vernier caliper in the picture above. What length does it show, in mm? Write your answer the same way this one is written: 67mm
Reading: 27.6mm
